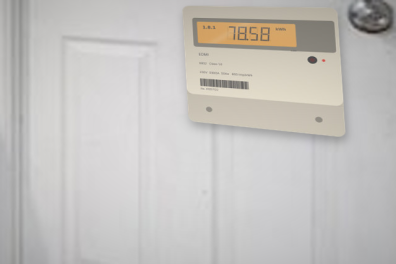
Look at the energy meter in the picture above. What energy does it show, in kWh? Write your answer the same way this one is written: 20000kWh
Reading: 78.58kWh
